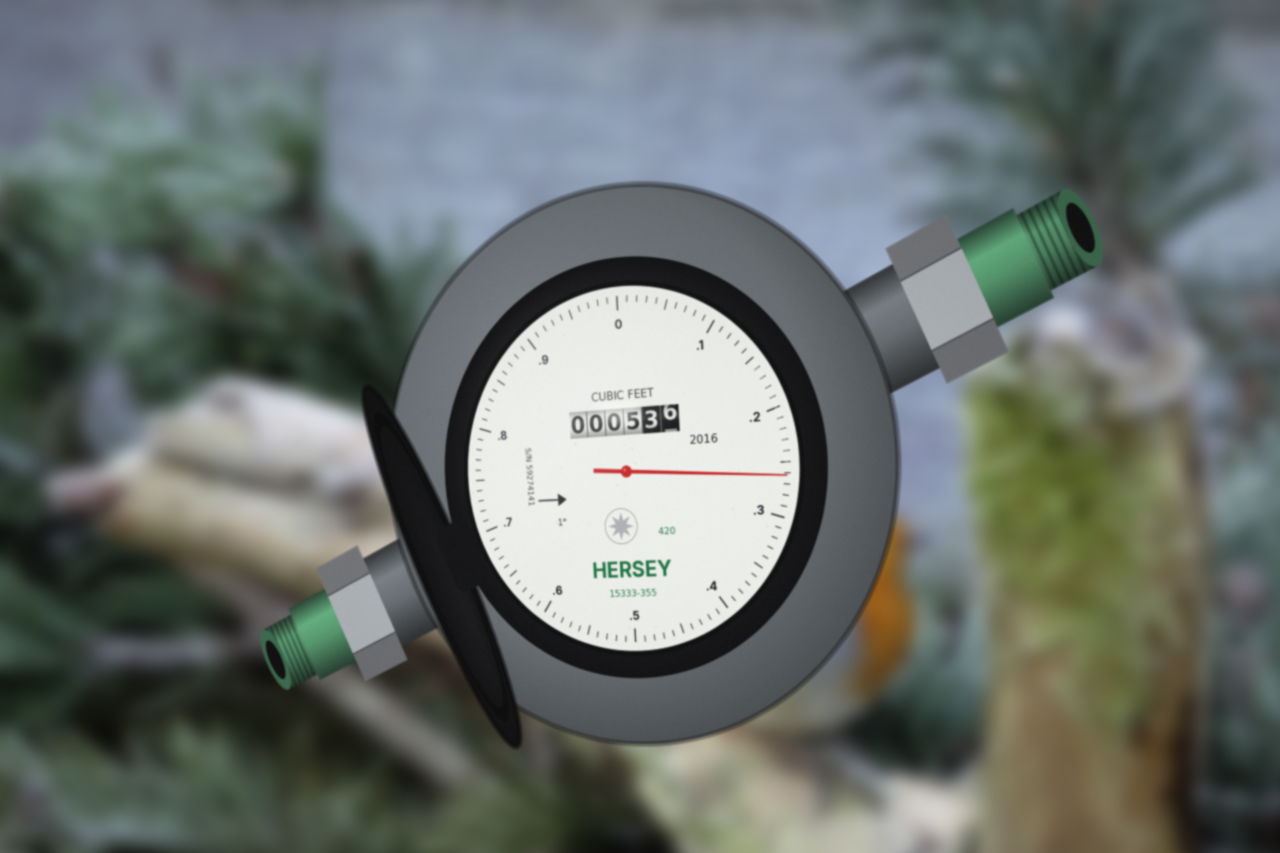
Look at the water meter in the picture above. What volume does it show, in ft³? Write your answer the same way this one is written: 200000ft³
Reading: 536.26ft³
